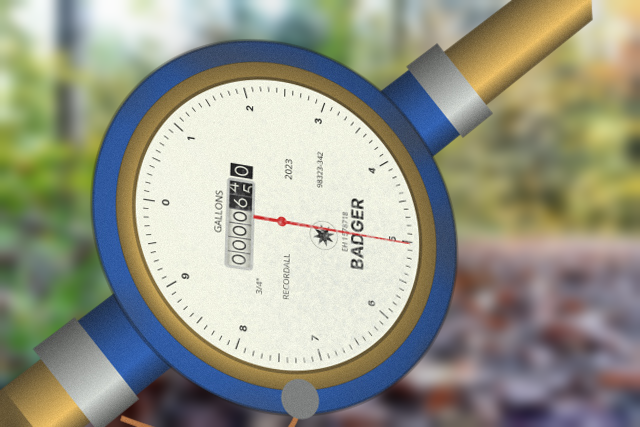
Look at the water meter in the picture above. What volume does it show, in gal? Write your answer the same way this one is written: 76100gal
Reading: 645.0gal
